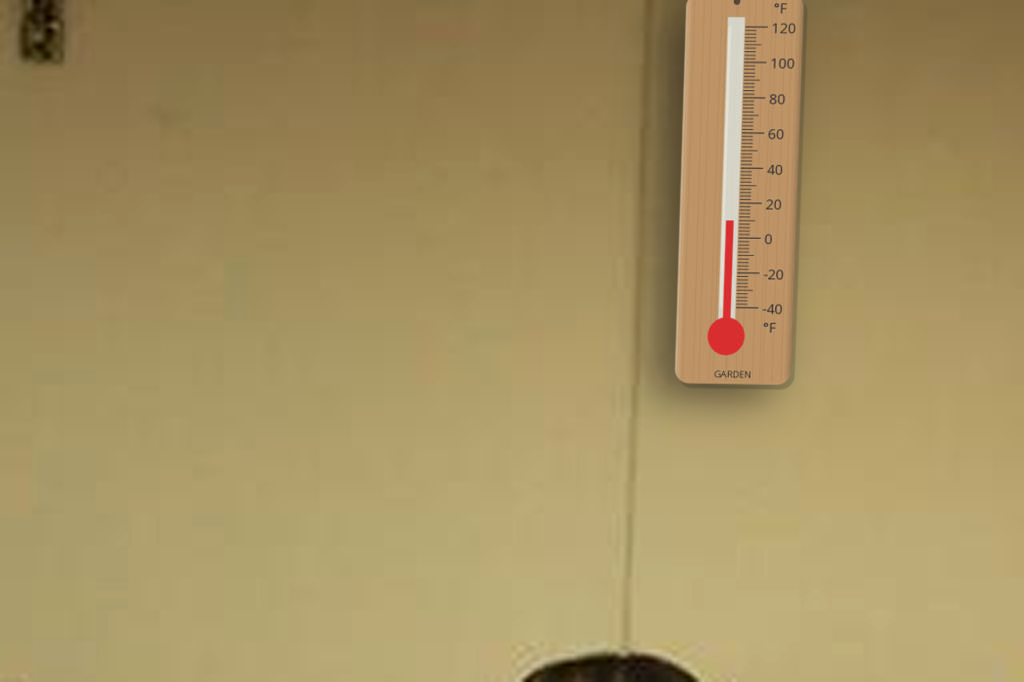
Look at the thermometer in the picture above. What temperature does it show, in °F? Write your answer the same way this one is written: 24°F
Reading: 10°F
